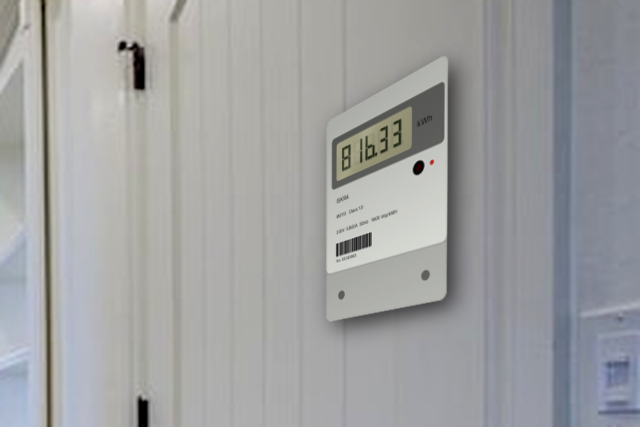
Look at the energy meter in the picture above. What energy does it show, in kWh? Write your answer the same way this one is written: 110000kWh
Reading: 816.33kWh
